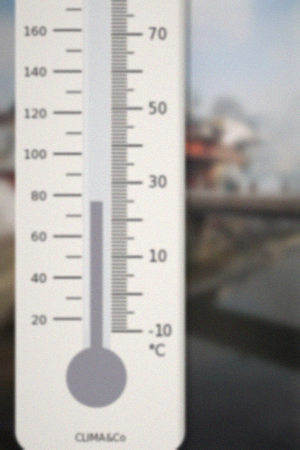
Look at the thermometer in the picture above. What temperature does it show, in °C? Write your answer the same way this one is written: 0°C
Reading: 25°C
